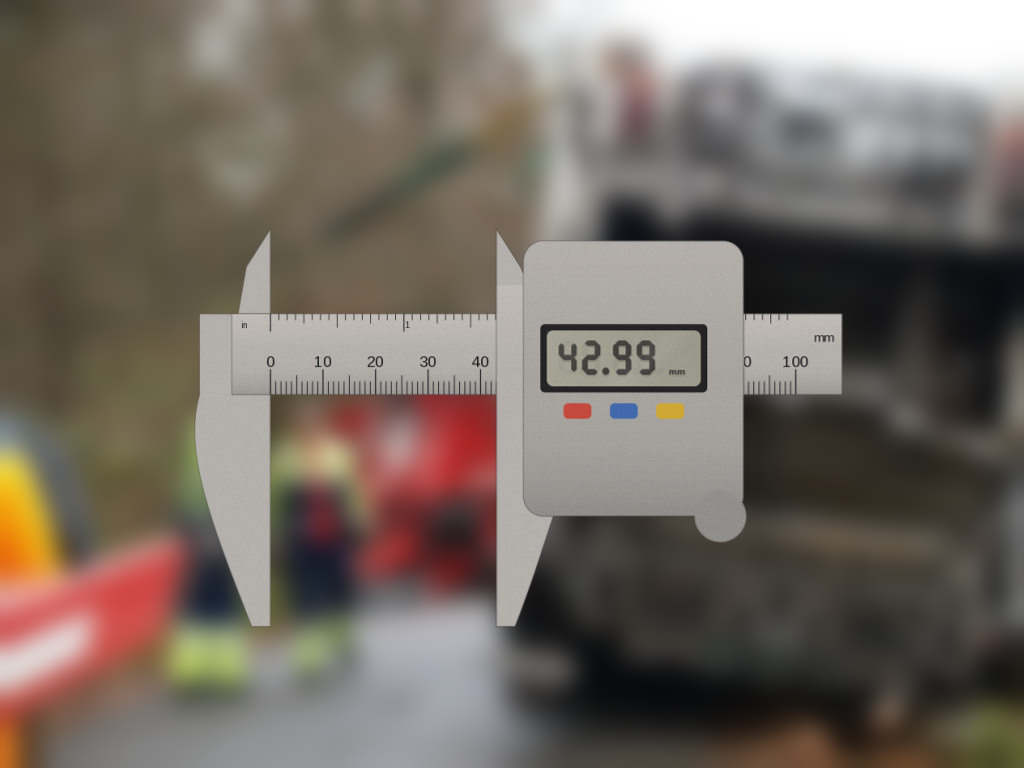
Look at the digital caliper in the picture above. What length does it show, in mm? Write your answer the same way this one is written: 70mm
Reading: 42.99mm
